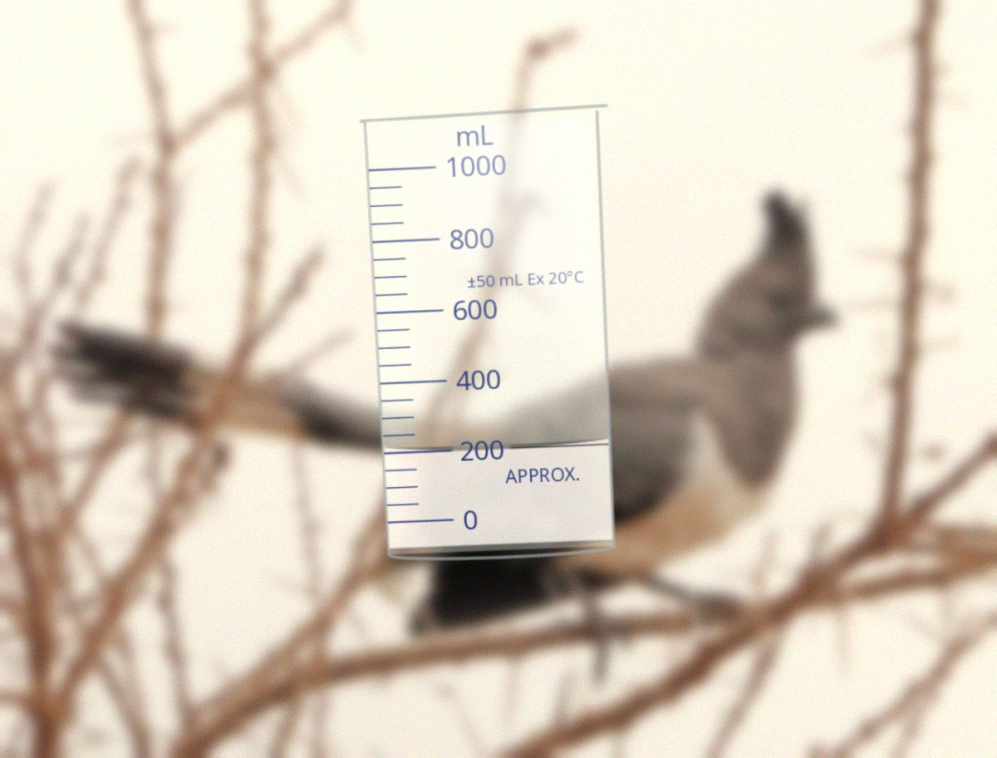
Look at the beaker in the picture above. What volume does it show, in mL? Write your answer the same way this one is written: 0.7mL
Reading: 200mL
